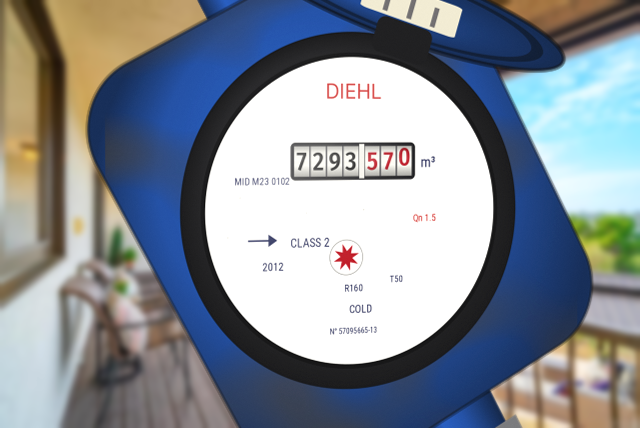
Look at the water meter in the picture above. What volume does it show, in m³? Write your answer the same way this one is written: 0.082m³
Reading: 7293.570m³
